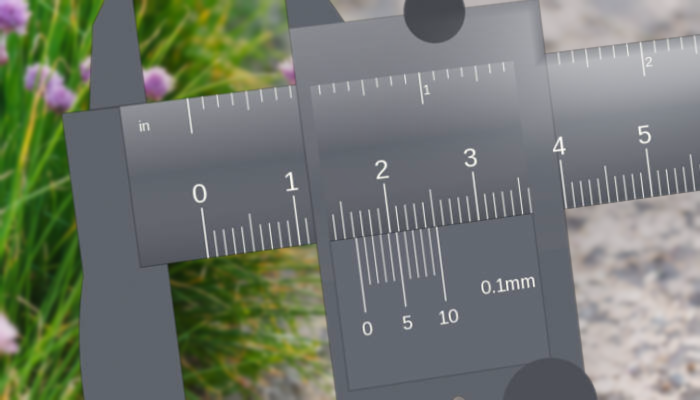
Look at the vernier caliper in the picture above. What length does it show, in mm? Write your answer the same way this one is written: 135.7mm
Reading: 16.2mm
